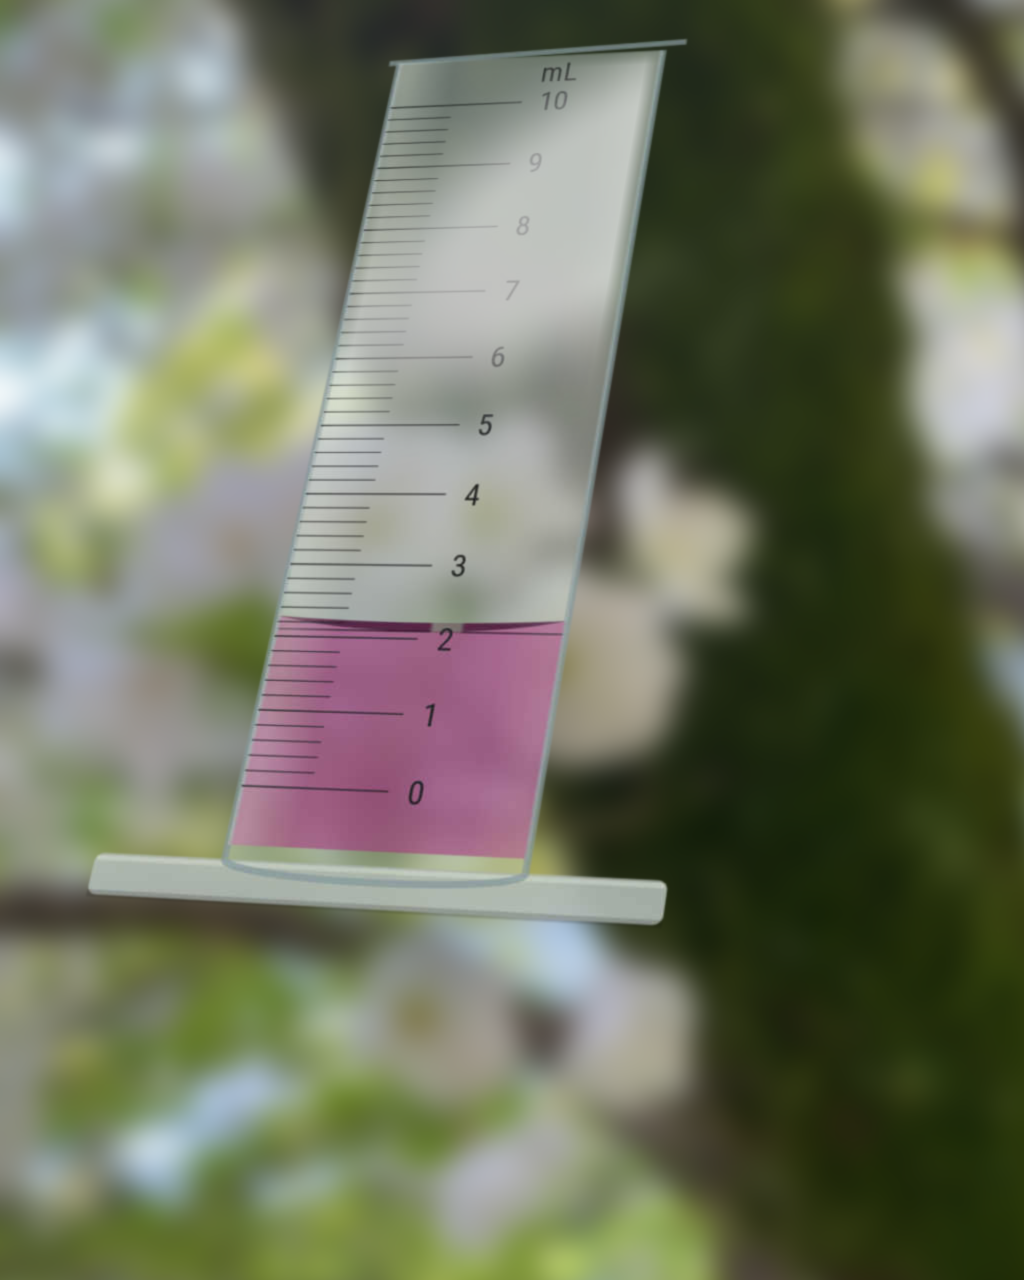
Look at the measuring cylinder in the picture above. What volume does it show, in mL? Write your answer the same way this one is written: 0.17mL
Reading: 2.1mL
